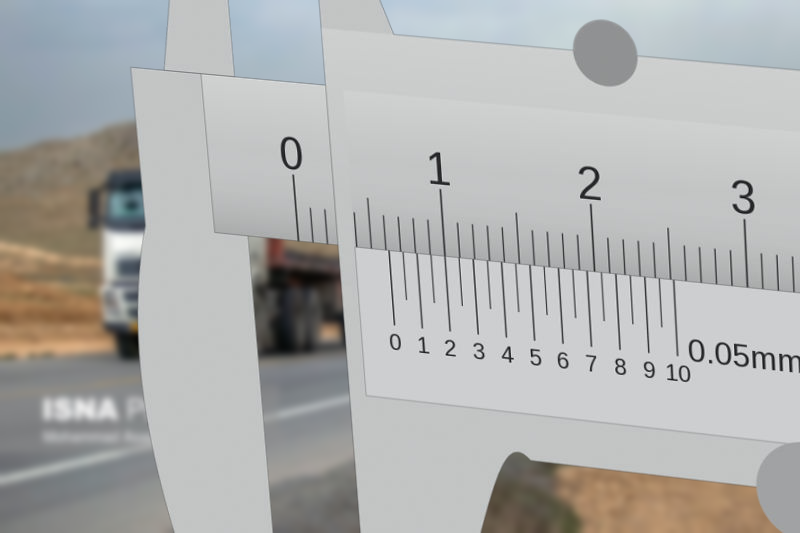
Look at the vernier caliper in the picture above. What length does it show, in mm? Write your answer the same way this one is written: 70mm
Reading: 6.2mm
